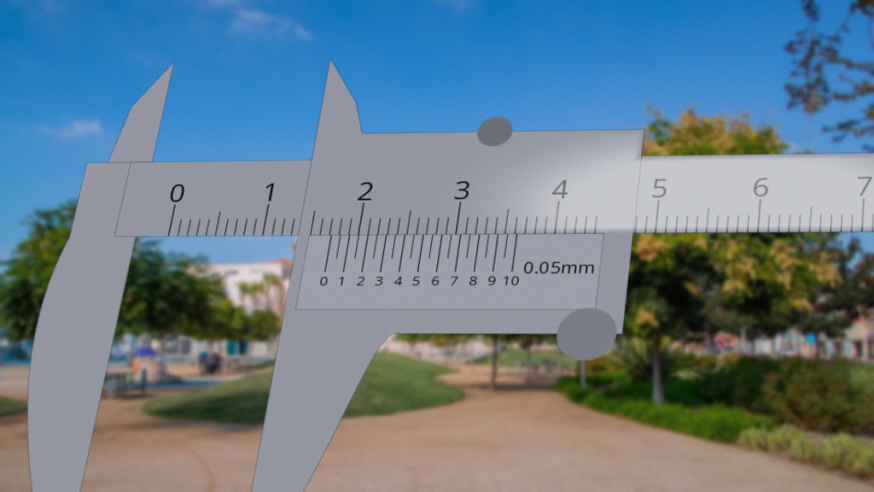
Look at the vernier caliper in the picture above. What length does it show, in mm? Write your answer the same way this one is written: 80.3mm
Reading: 17.2mm
